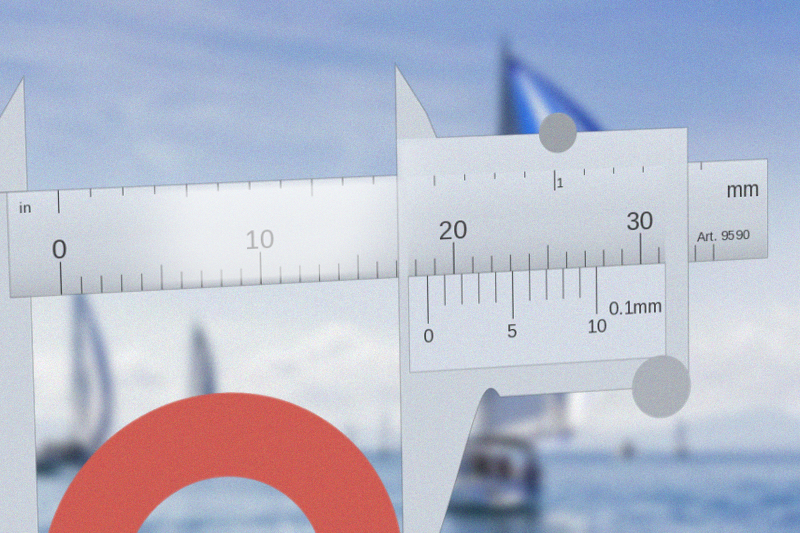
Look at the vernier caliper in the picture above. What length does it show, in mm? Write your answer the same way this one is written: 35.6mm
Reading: 18.6mm
